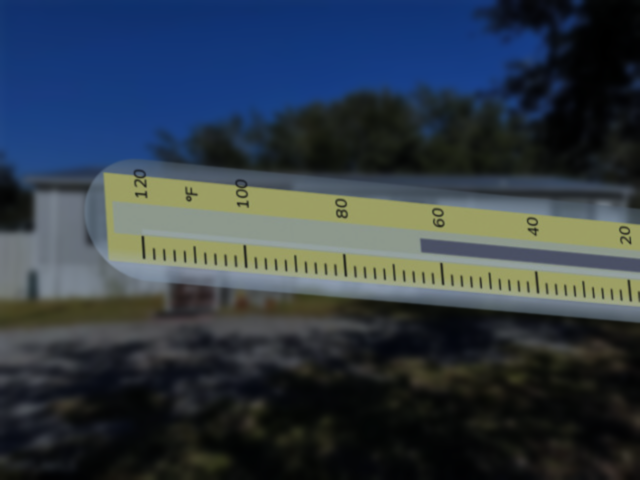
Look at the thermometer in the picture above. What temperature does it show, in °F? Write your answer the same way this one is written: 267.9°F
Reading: 64°F
